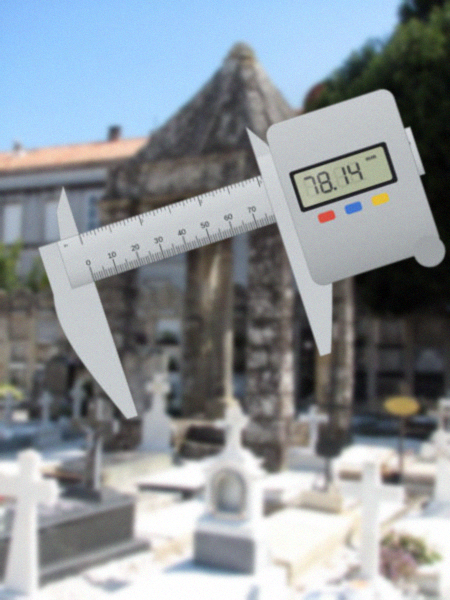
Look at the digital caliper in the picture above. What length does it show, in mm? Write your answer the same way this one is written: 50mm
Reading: 78.14mm
